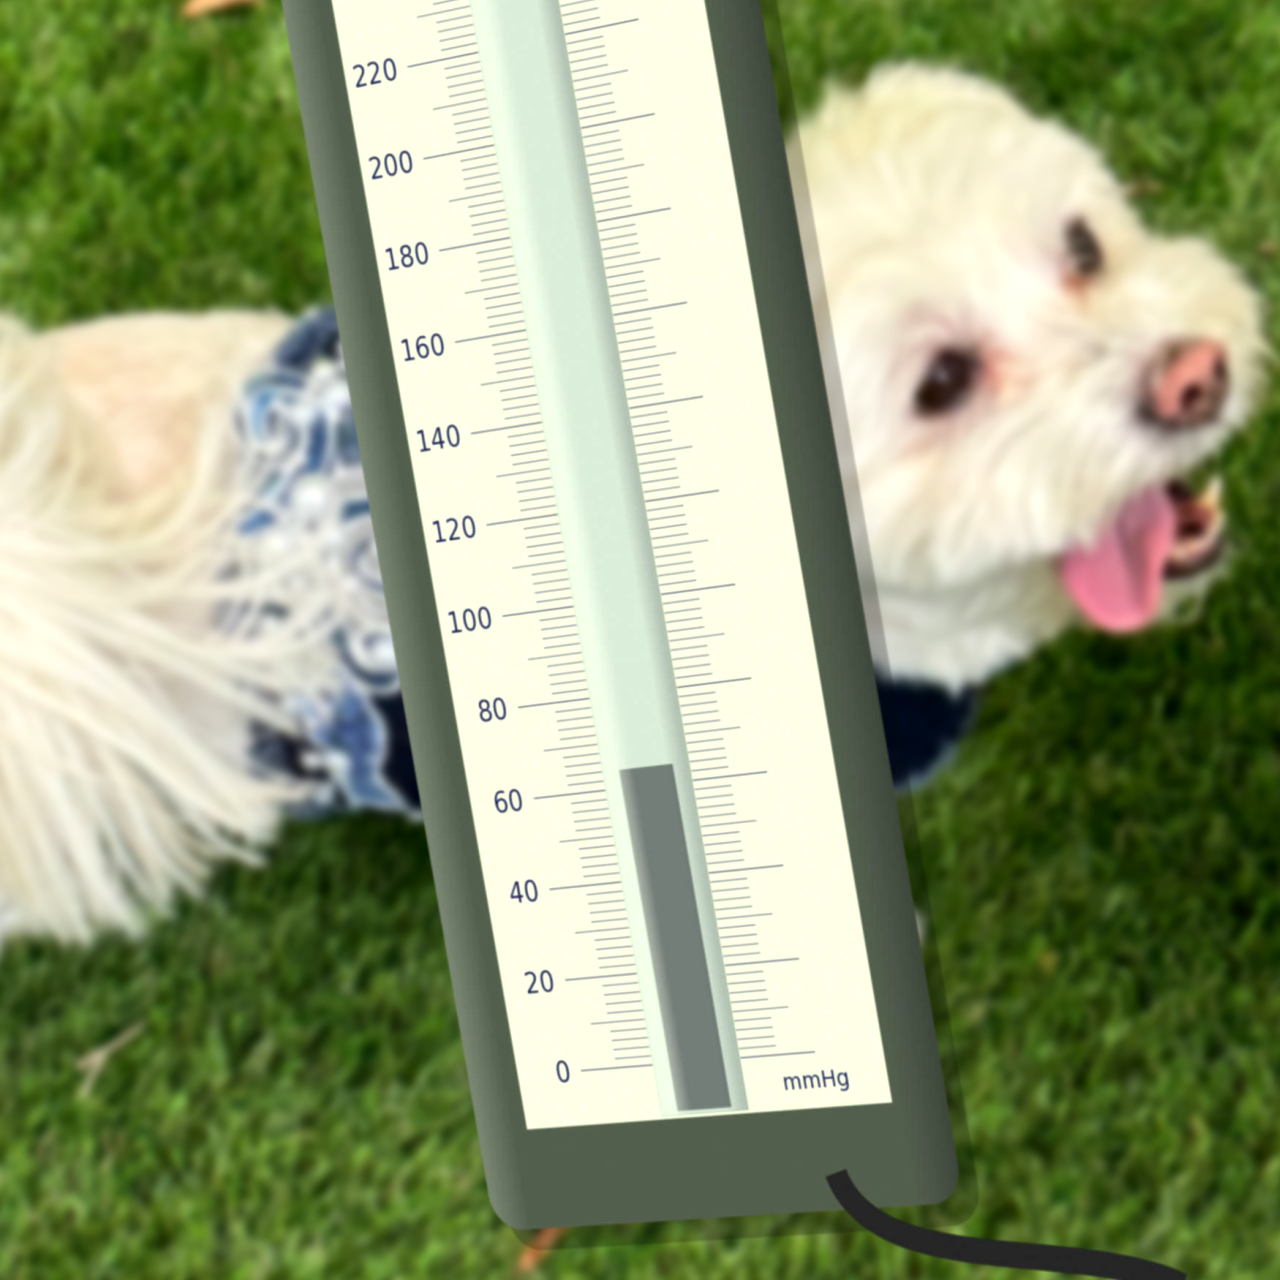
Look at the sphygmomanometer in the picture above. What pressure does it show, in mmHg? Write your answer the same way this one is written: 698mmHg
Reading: 64mmHg
